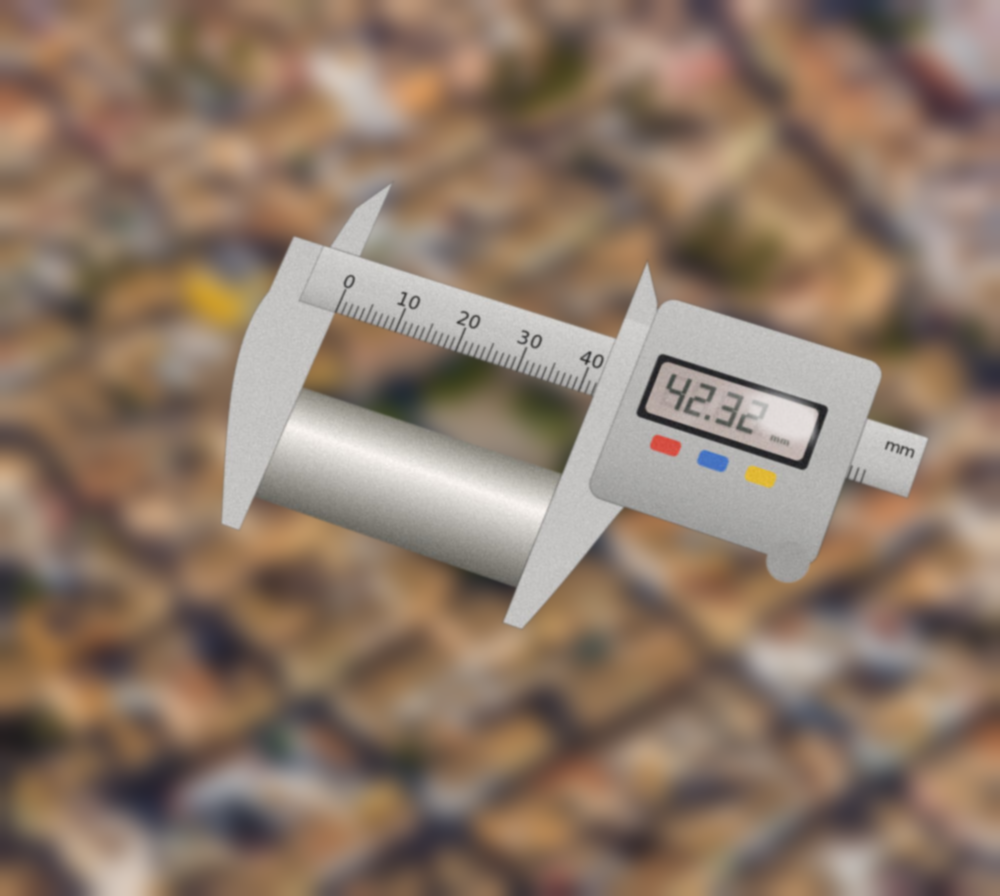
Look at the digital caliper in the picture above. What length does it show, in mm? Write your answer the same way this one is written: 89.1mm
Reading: 42.32mm
